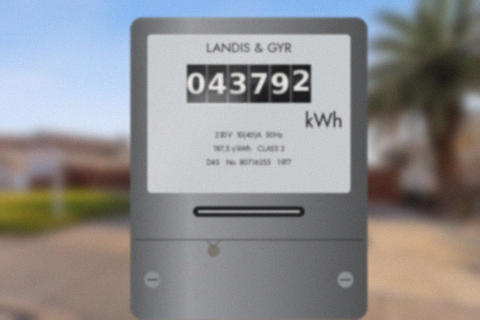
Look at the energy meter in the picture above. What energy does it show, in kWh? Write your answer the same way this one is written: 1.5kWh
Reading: 43792kWh
